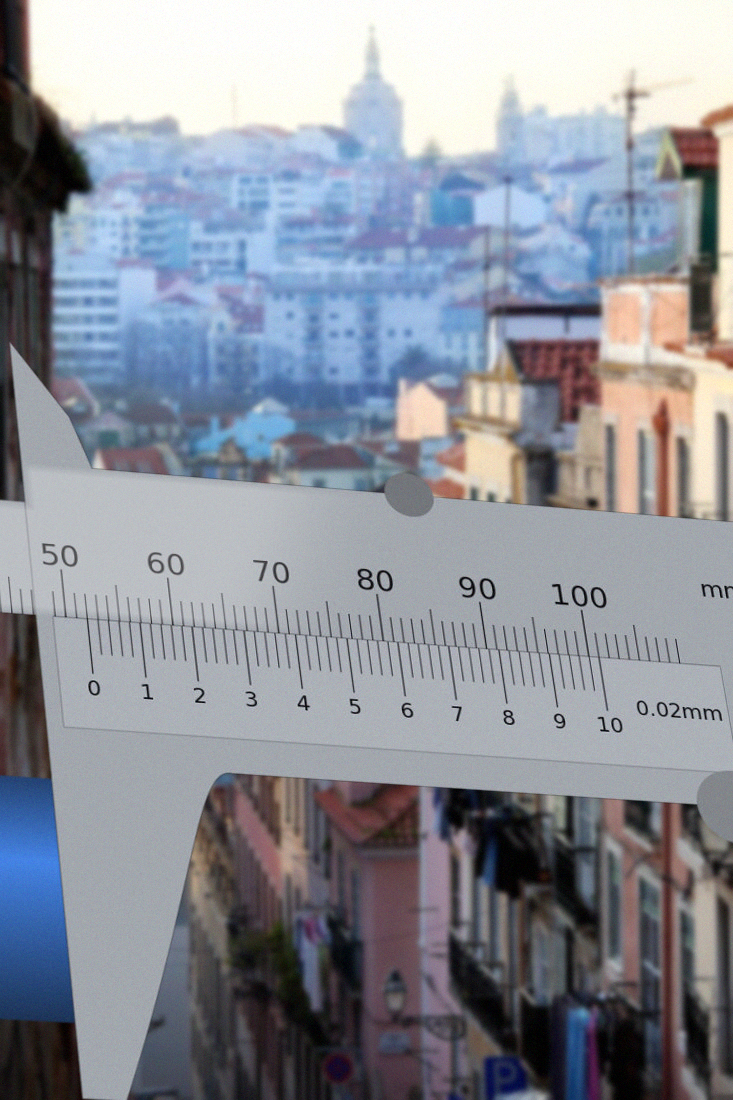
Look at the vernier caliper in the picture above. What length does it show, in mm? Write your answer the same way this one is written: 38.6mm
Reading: 52.0mm
